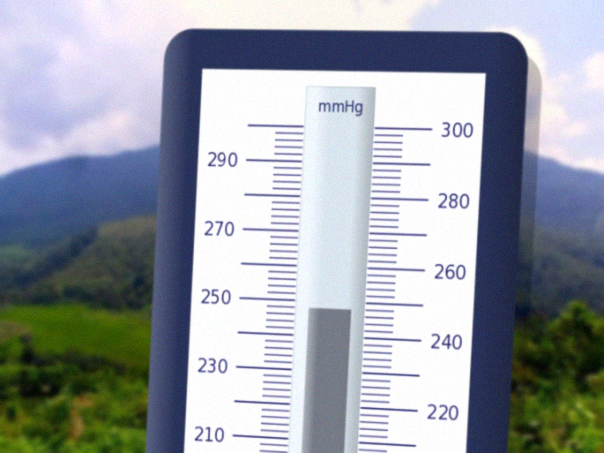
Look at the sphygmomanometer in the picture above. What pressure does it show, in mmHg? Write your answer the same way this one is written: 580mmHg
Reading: 248mmHg
